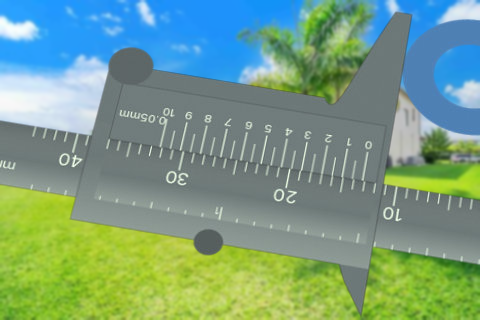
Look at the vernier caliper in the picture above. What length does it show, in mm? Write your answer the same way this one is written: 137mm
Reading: 13.2mm
